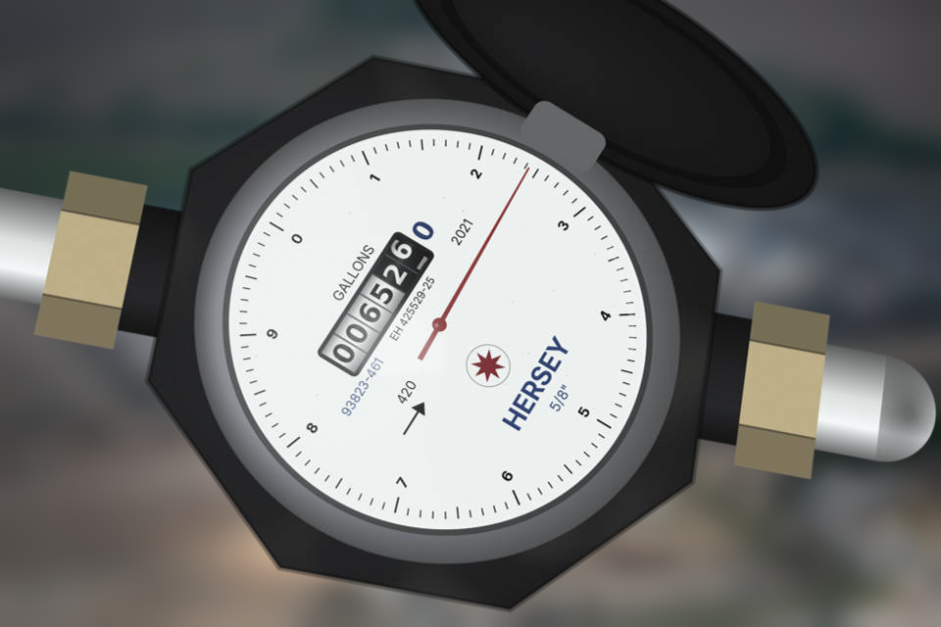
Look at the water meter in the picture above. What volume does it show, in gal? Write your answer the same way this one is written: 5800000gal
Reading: 65262.4gal
